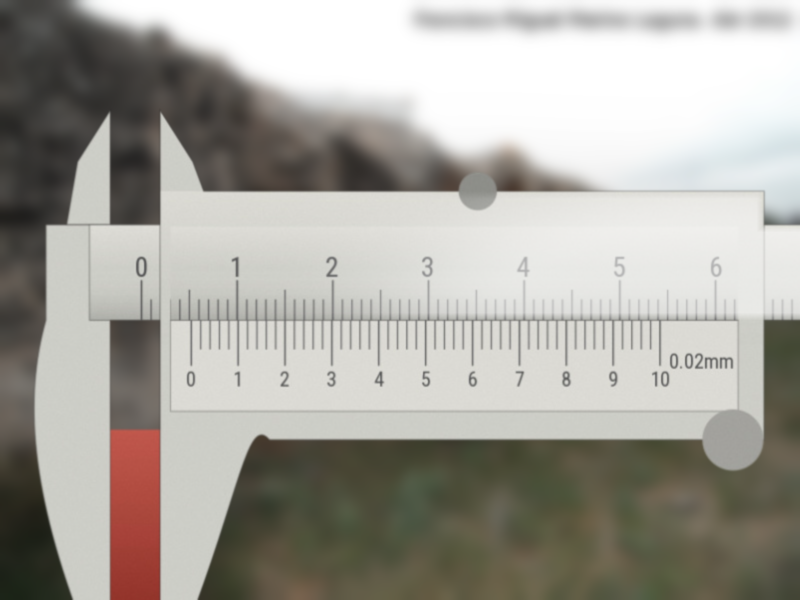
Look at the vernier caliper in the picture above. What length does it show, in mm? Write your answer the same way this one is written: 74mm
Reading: 5.2mm
